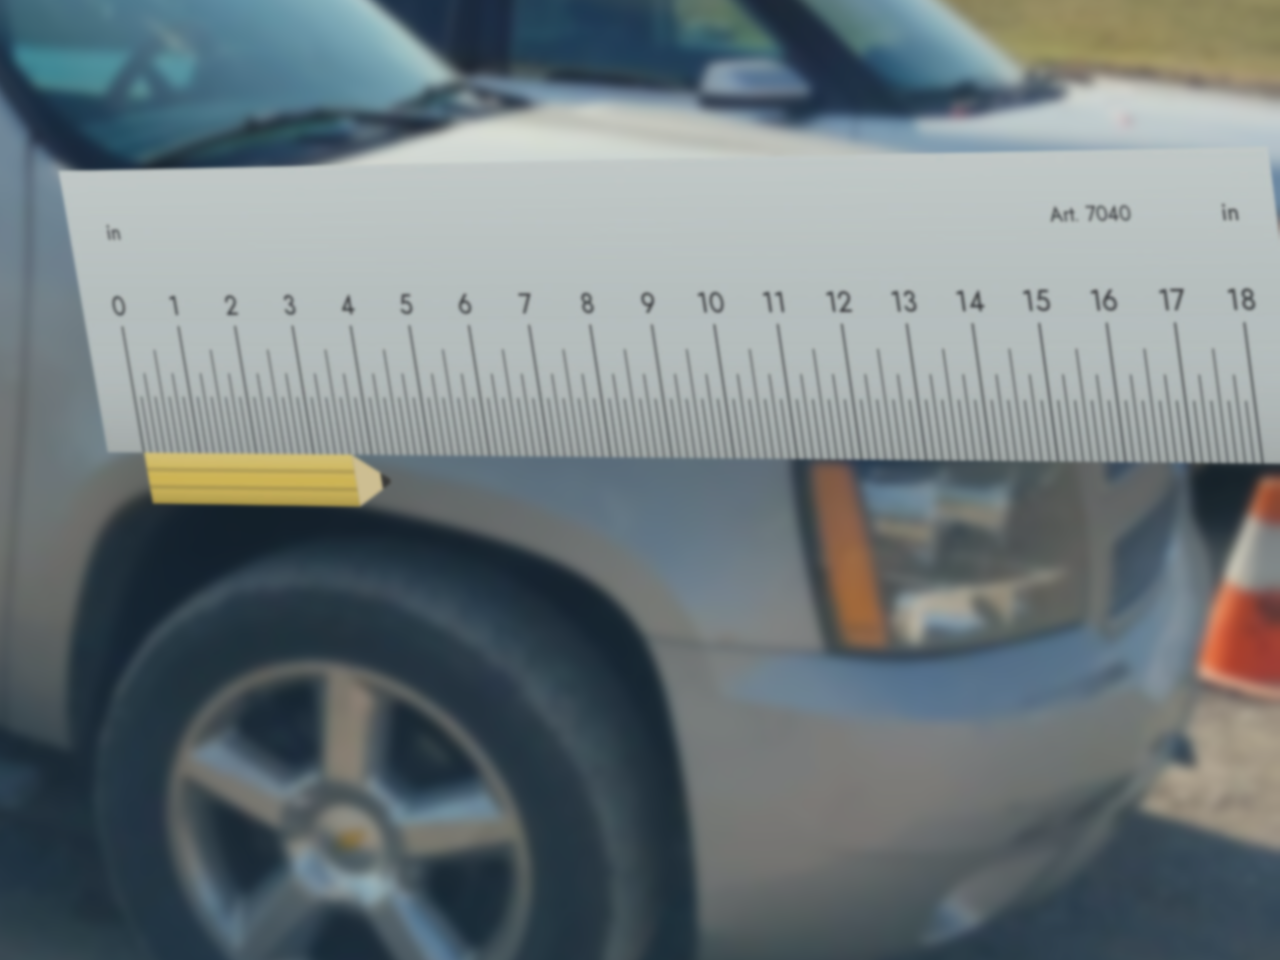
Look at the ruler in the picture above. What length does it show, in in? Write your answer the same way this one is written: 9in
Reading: 4.25in
